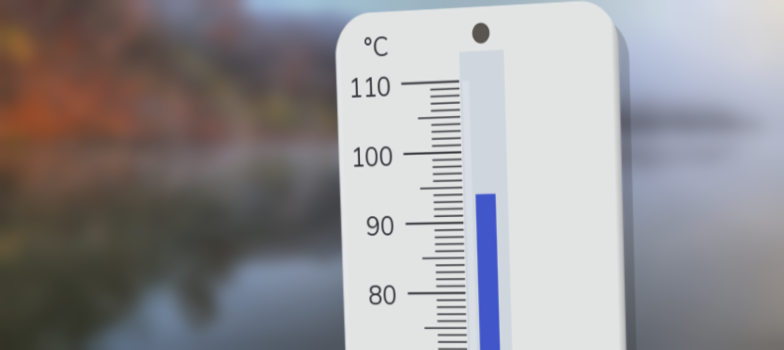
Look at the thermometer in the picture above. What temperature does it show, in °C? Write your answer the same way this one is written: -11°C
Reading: 94°C
